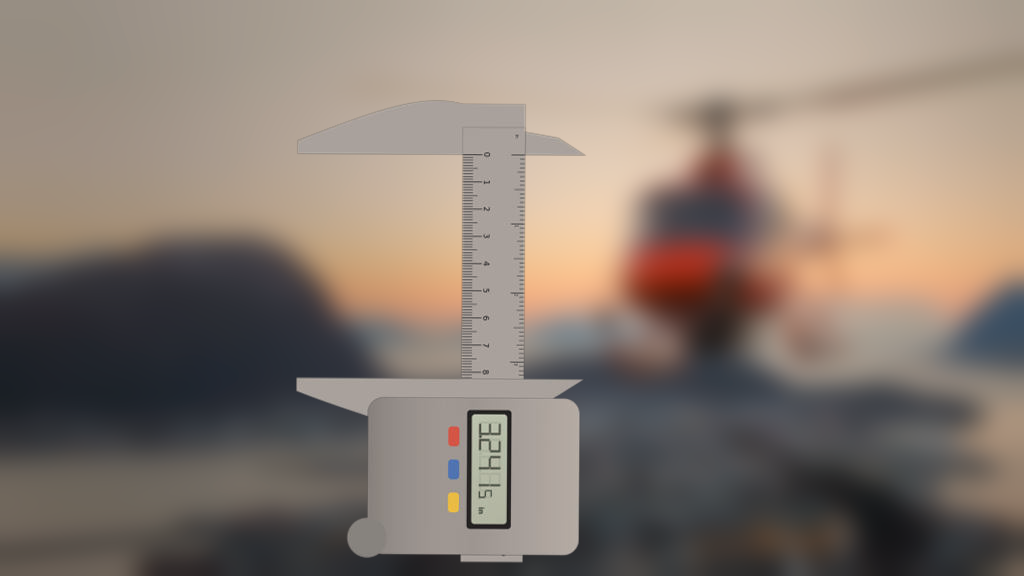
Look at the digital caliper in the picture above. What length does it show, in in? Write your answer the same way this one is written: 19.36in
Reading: 3.2415in
